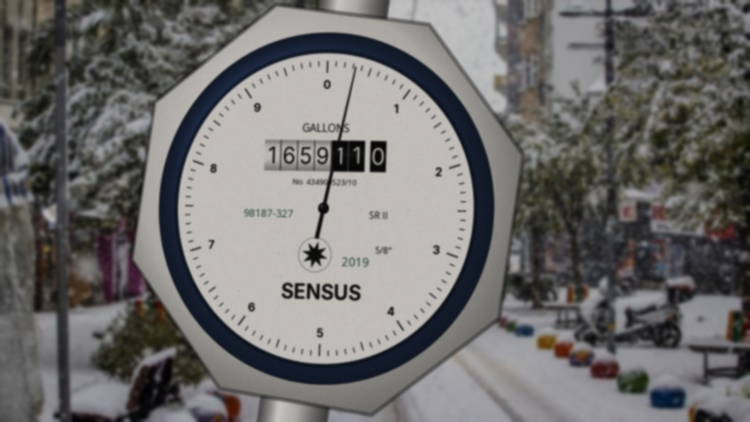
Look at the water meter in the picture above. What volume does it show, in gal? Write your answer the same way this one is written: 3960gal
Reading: 1659110.3gal
